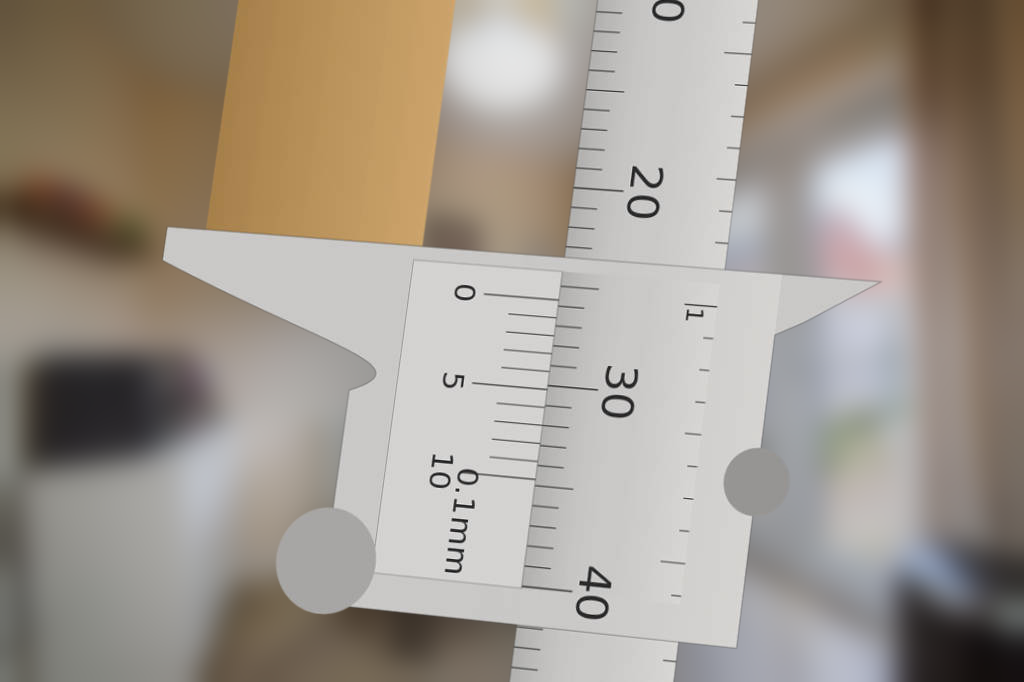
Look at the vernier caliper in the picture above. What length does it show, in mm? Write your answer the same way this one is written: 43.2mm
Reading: 25.7mm
